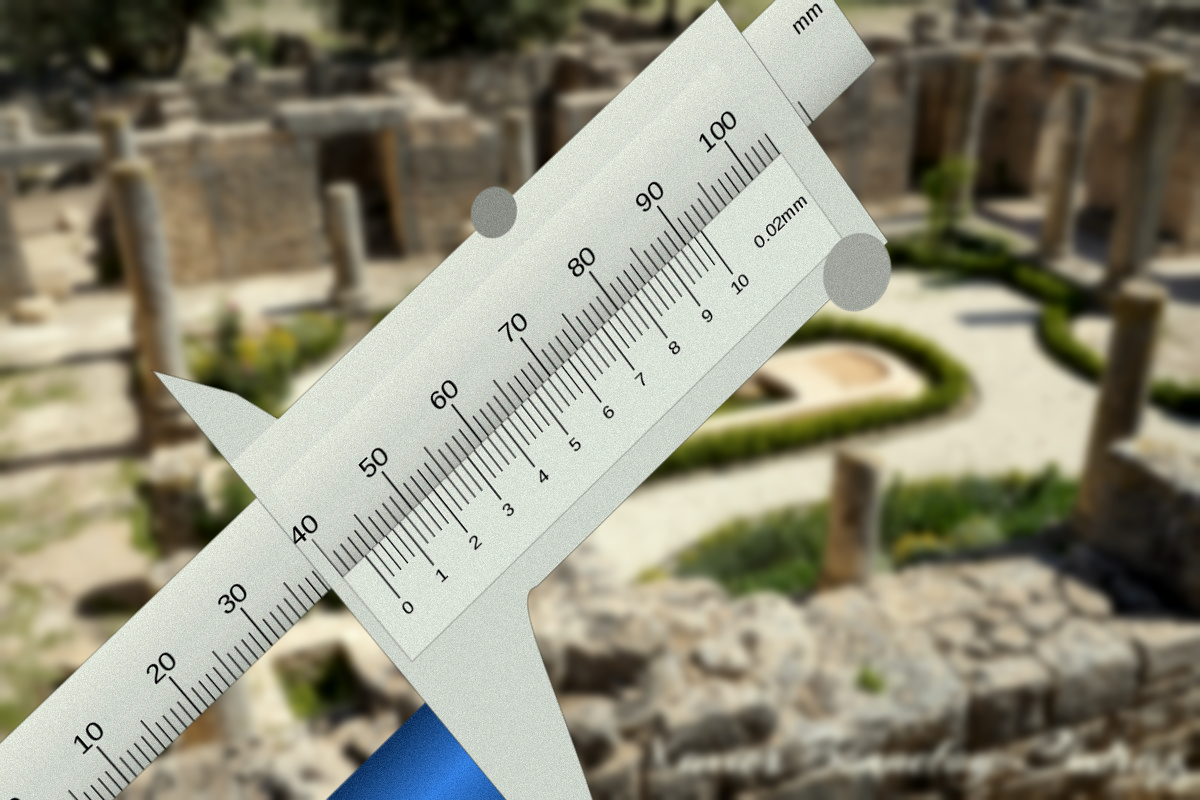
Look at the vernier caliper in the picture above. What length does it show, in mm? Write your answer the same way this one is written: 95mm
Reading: 43.2mm
